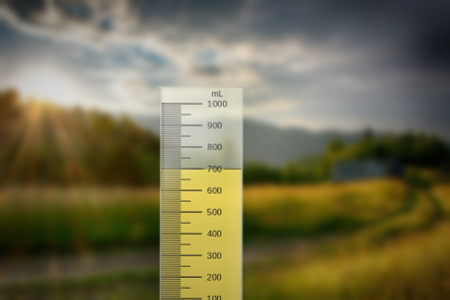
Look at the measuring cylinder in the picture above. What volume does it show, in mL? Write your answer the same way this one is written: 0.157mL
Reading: 700mL
